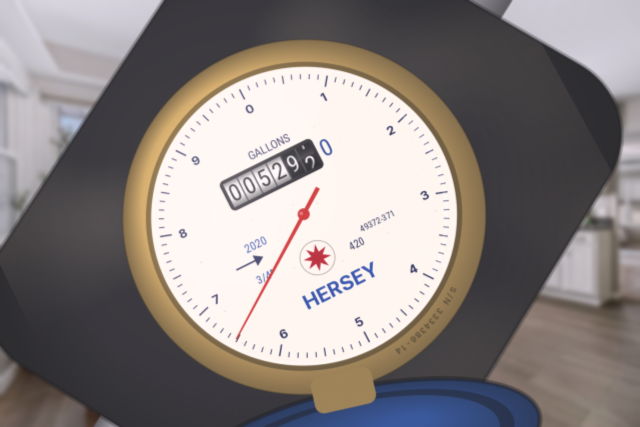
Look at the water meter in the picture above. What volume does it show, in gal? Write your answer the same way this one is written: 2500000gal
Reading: 52916.5gal
